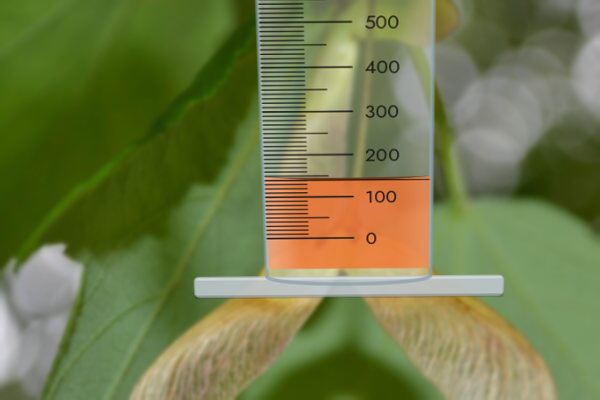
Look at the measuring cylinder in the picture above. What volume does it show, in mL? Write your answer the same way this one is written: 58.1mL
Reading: 140mL
